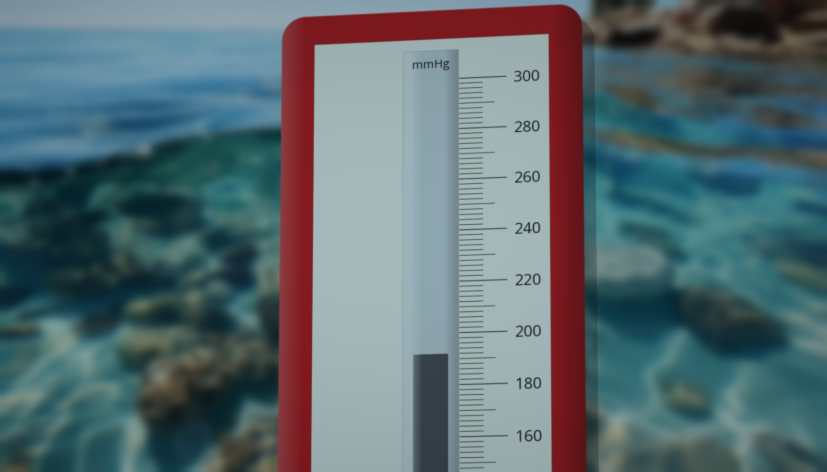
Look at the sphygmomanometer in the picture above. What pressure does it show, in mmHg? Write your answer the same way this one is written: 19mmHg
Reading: 192mmHg
